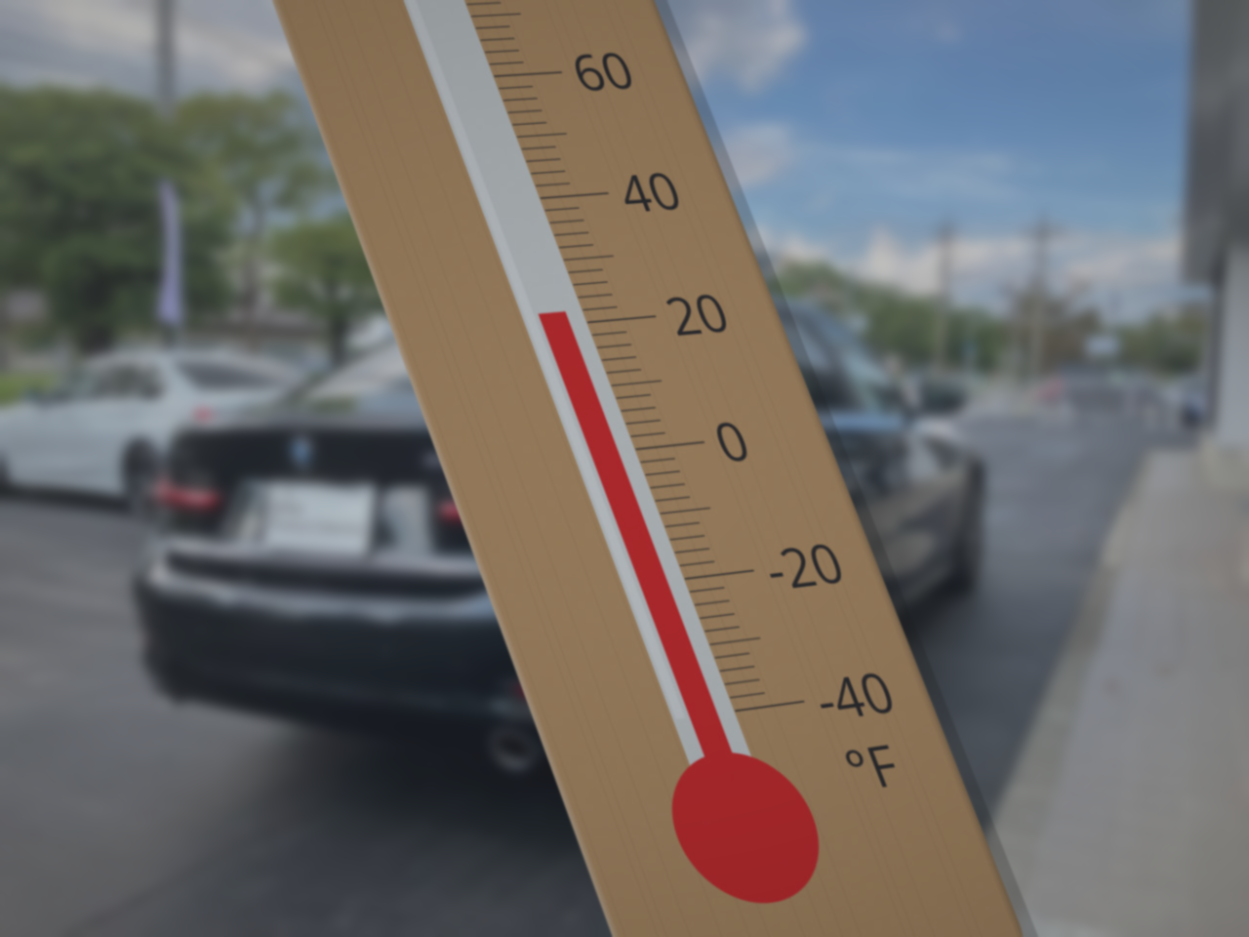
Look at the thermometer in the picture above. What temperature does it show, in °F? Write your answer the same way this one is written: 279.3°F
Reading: 22°F
